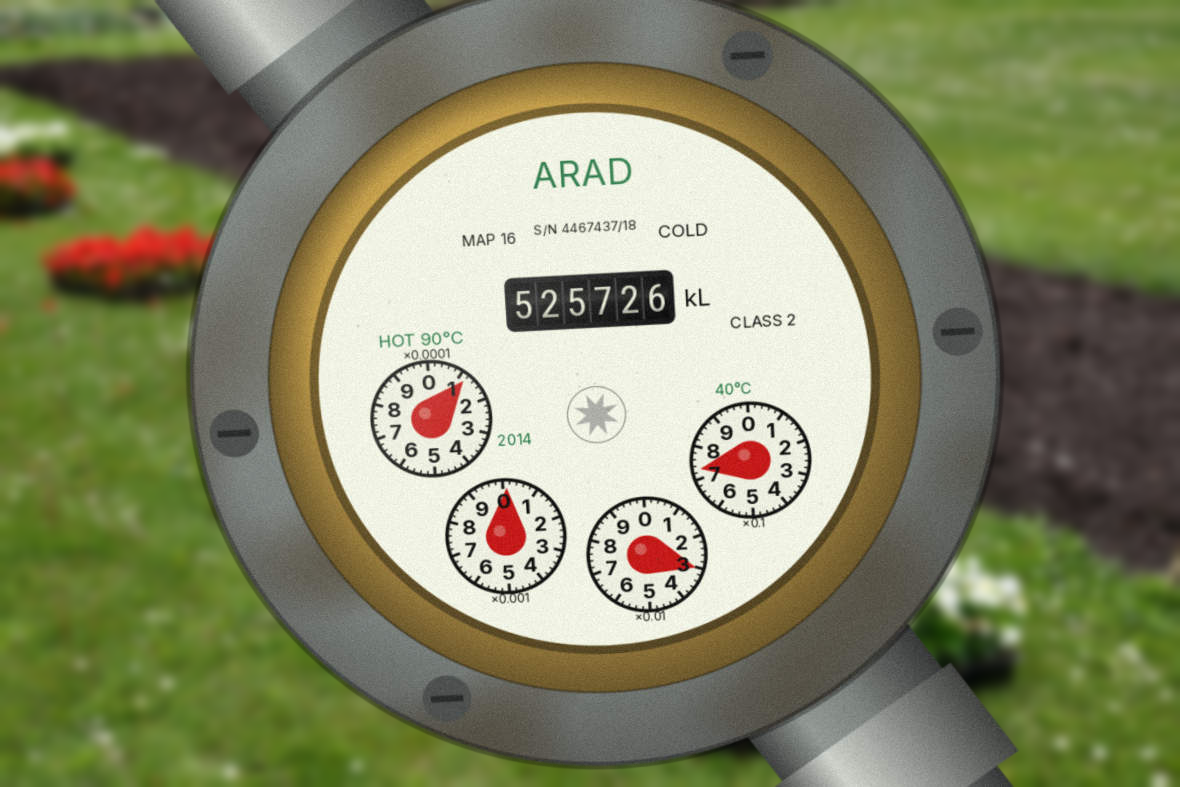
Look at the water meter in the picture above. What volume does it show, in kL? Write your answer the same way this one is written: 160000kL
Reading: 525726.7301kL
